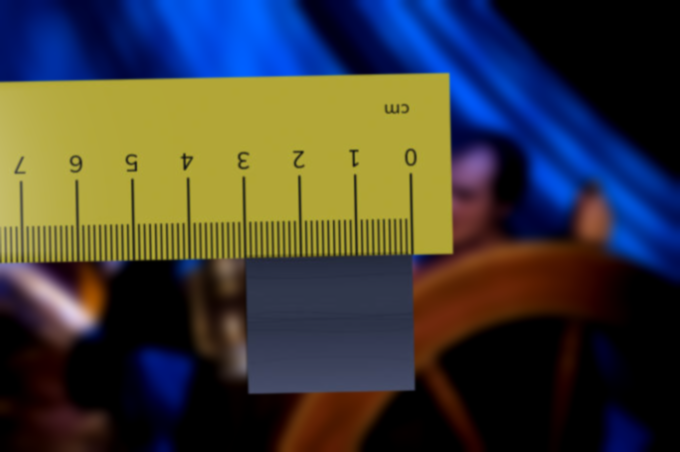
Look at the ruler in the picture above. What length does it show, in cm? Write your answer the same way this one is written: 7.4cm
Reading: 3cm
